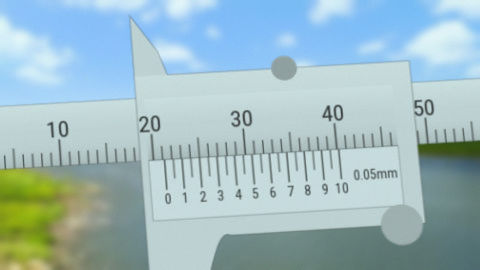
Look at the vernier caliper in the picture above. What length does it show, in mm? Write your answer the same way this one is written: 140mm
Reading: 21.2mm
